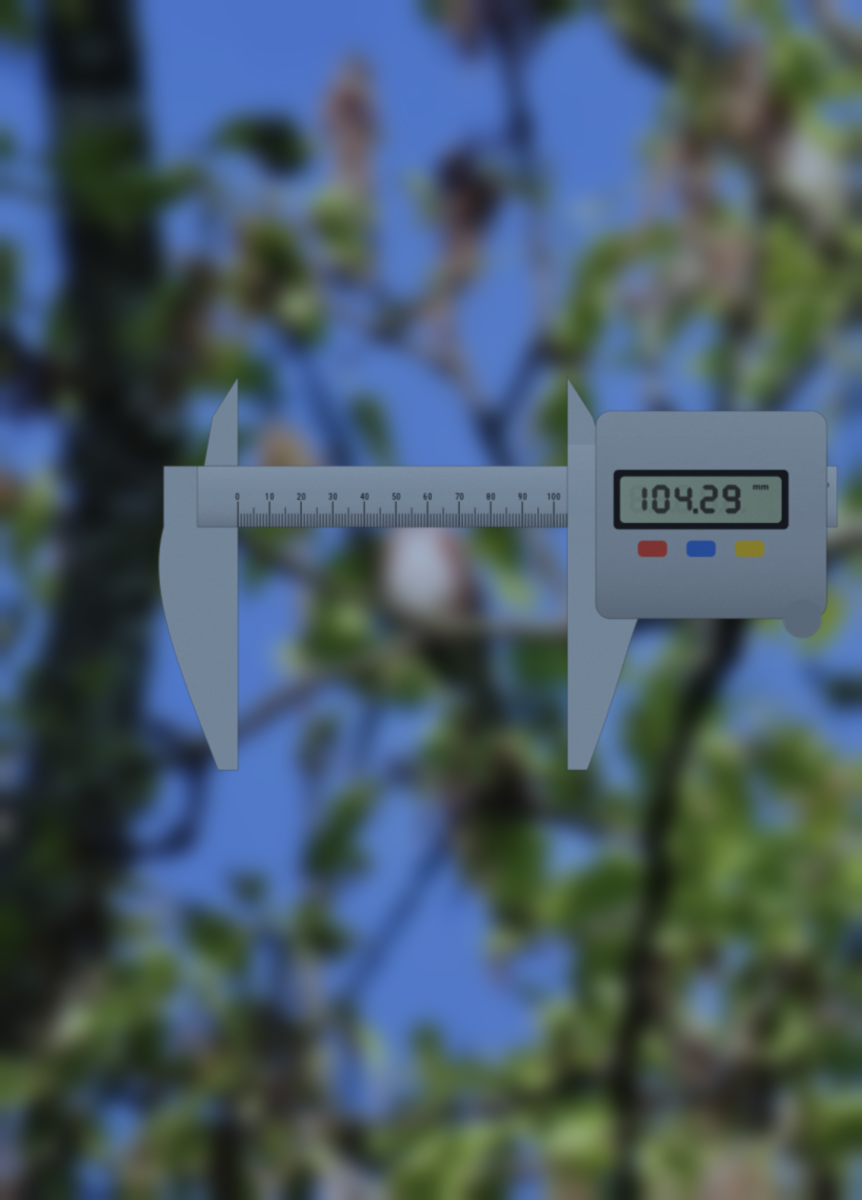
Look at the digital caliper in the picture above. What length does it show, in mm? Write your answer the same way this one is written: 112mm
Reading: 104.29mm
